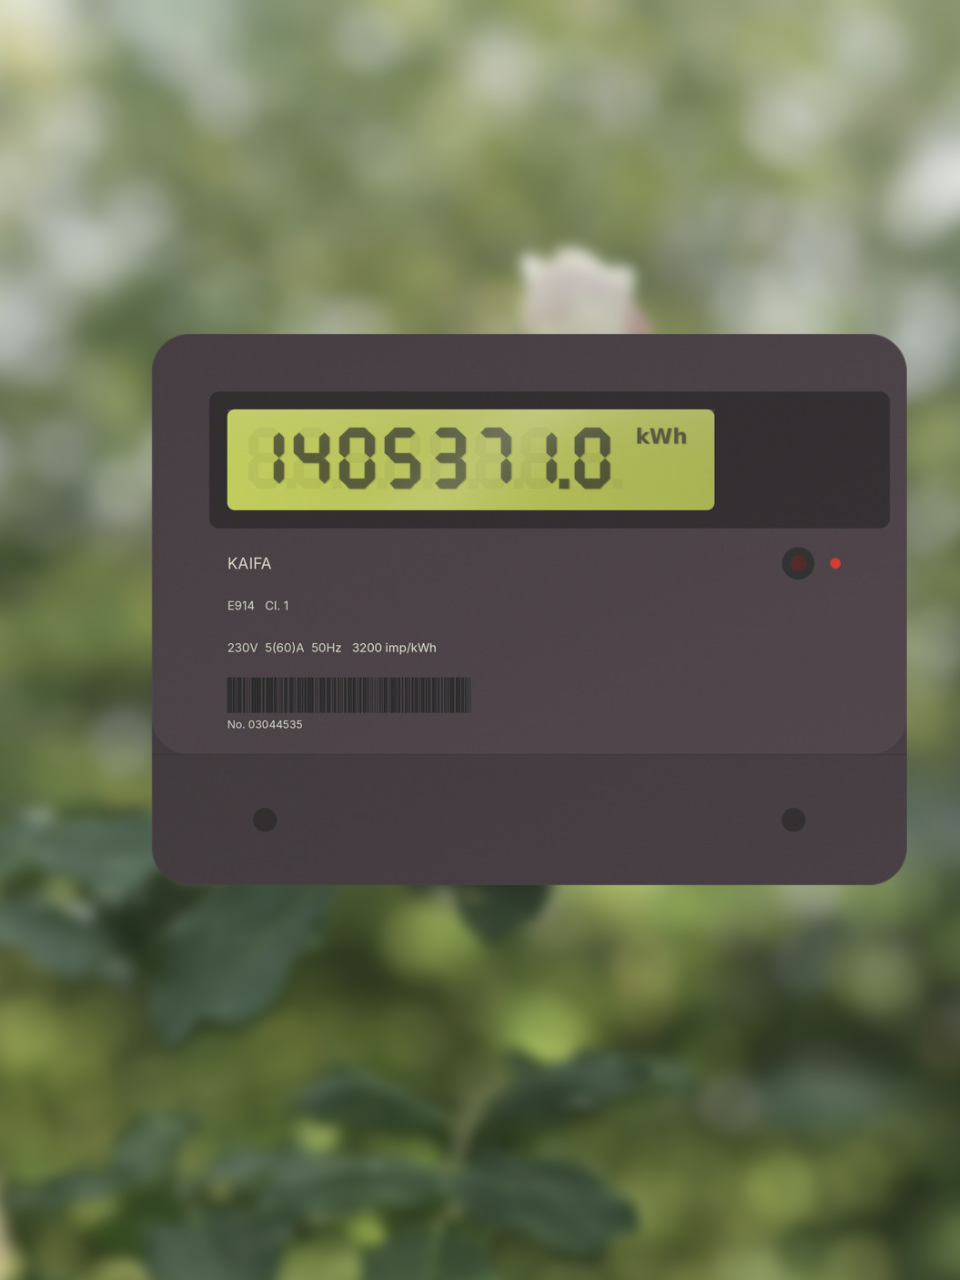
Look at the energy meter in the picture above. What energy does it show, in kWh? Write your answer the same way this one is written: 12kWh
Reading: 1405371.0kWh
